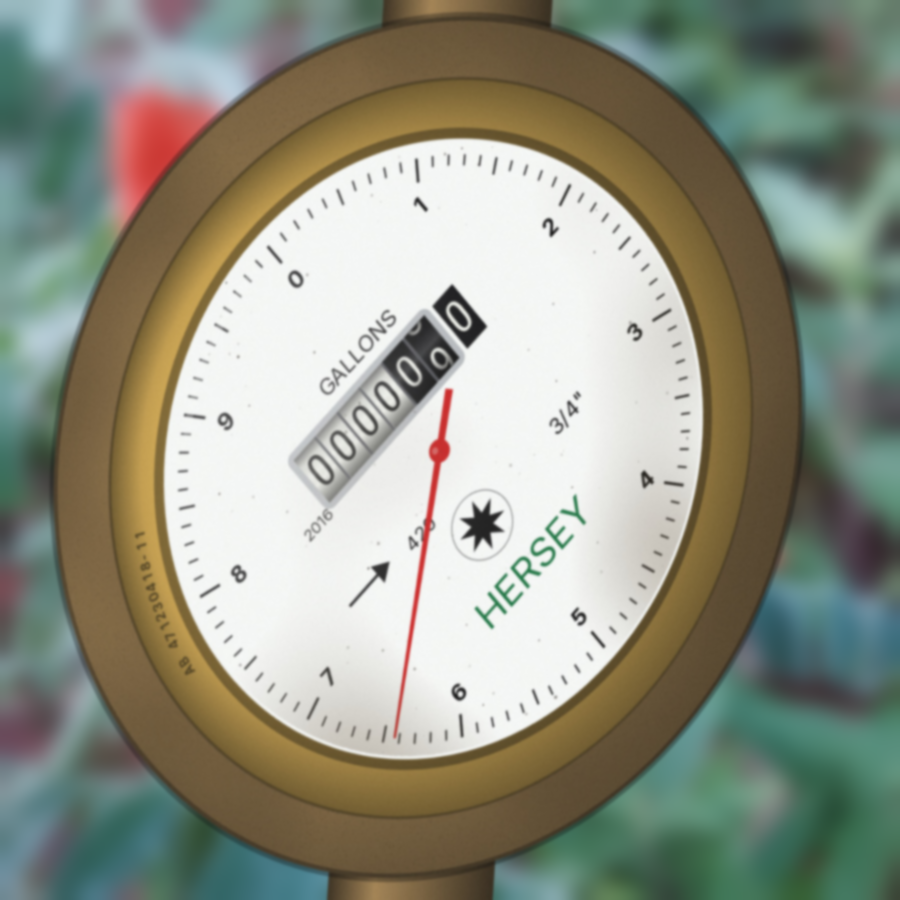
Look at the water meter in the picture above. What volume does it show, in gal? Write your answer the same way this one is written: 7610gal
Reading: 86.4gal
